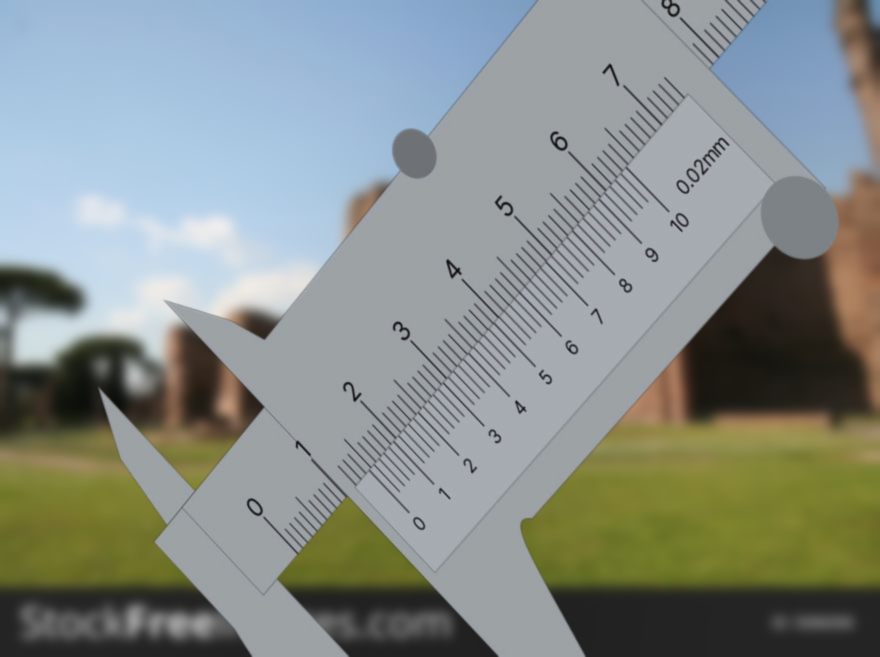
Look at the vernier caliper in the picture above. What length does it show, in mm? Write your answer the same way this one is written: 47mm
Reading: 14.6mm
